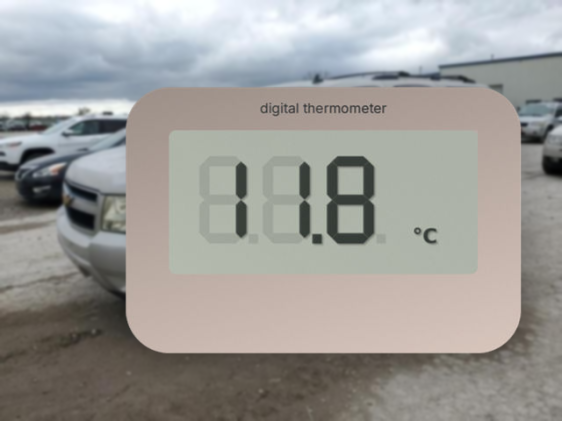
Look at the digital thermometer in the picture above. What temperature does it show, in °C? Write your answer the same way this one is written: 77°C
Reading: 11.8°C
